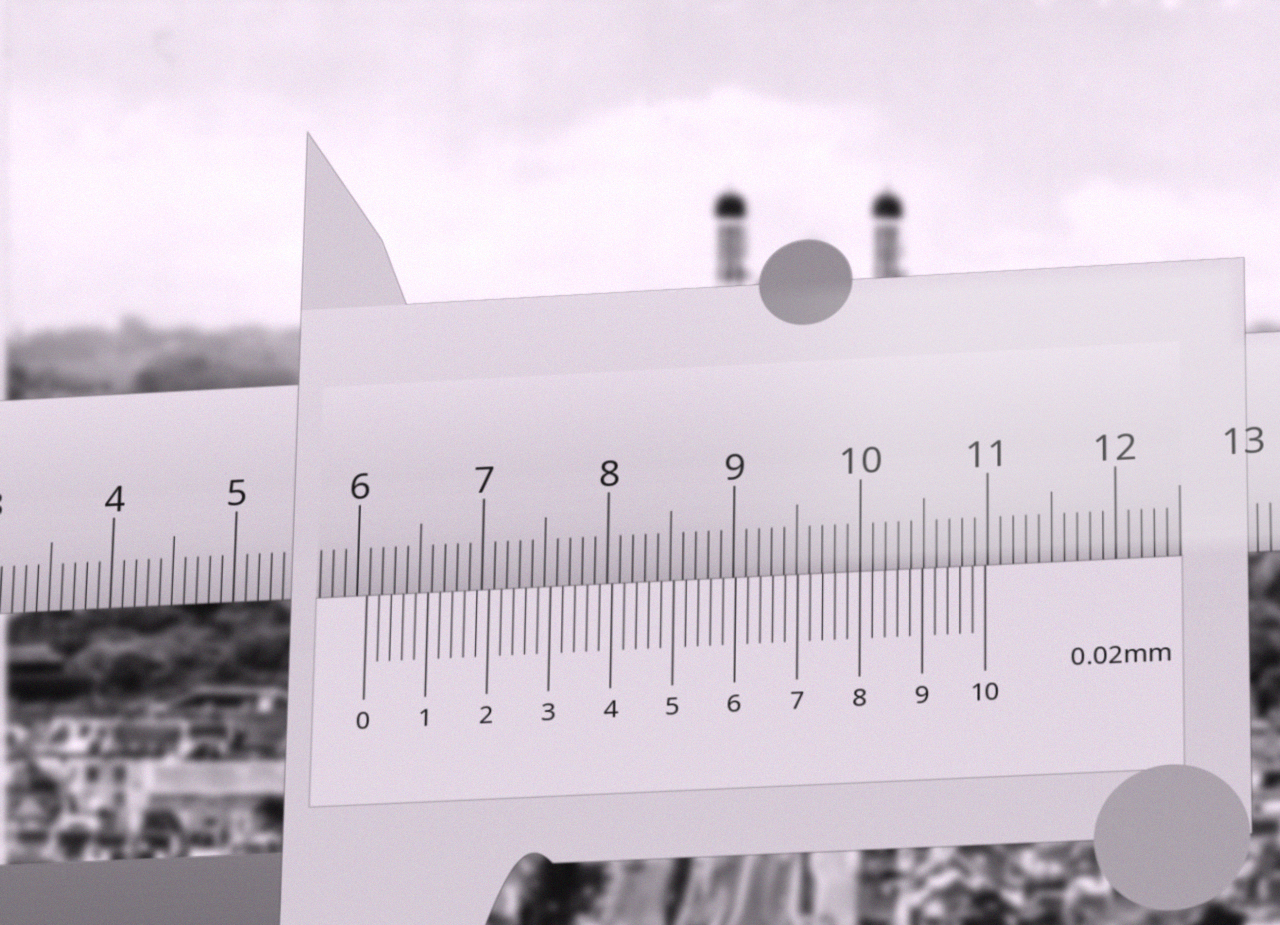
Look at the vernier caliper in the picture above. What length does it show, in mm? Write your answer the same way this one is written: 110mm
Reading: 60.8mm
